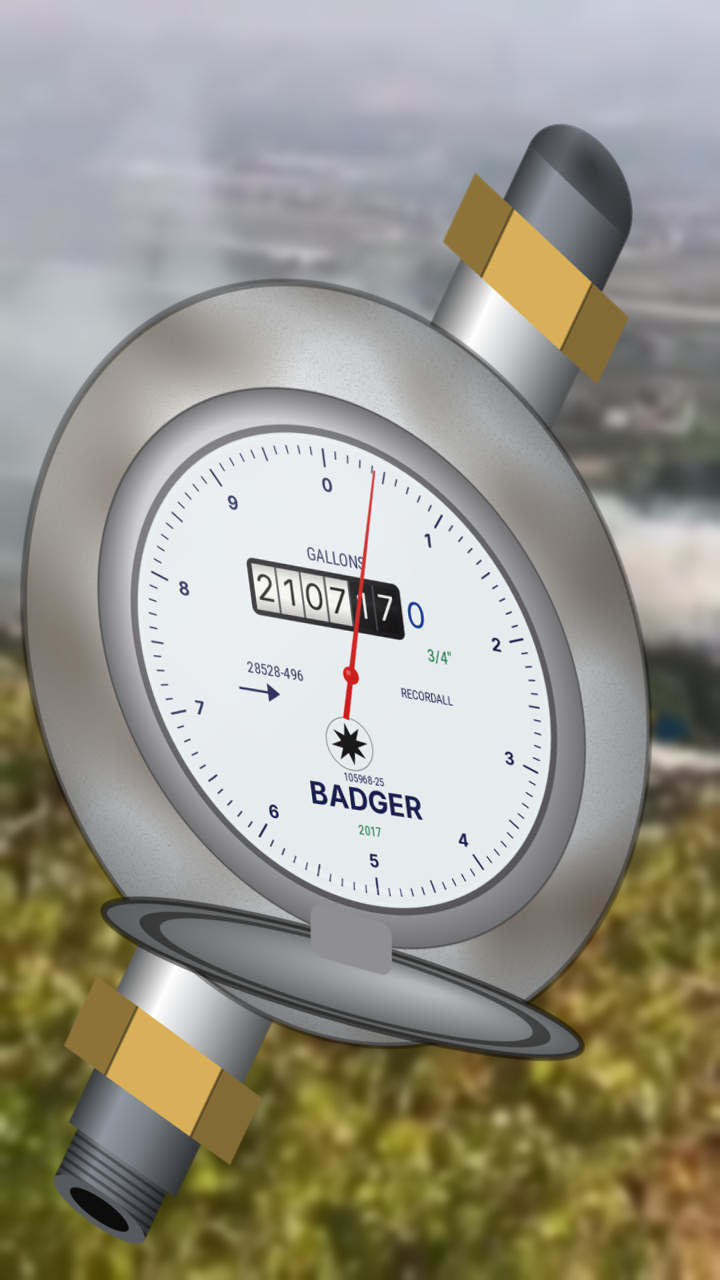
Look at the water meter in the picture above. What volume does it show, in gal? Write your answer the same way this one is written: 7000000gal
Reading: 2107170.4gal
